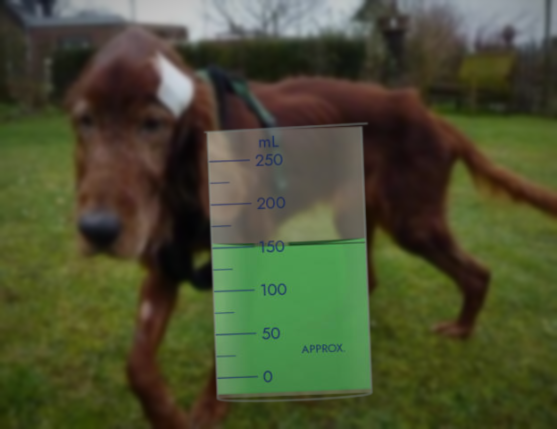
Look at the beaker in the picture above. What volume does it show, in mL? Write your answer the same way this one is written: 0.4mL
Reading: 150mL
